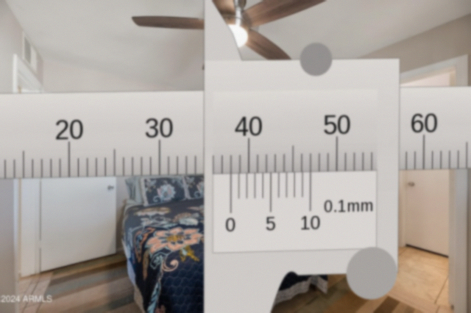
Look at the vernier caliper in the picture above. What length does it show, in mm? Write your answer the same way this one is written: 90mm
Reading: 38.0mm
